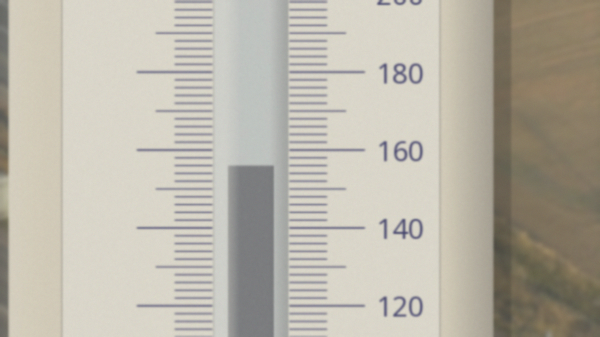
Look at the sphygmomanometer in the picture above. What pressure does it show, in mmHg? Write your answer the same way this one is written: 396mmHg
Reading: 156mmHg
